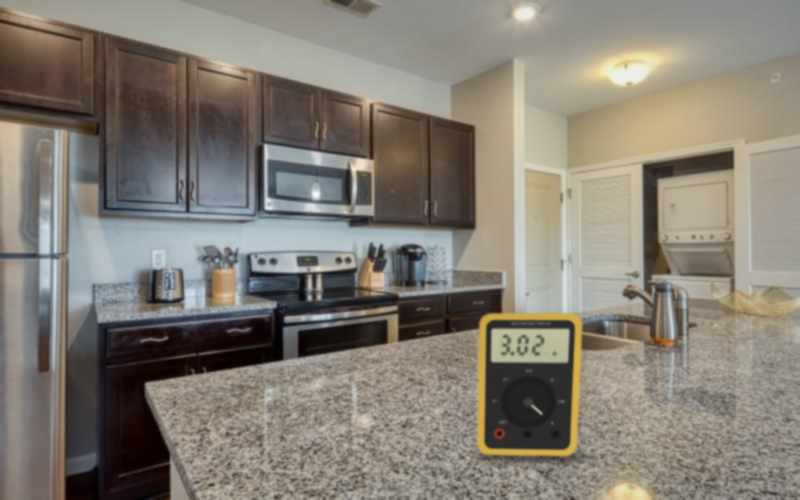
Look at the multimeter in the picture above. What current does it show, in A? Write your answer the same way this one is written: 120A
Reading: 3.02A
